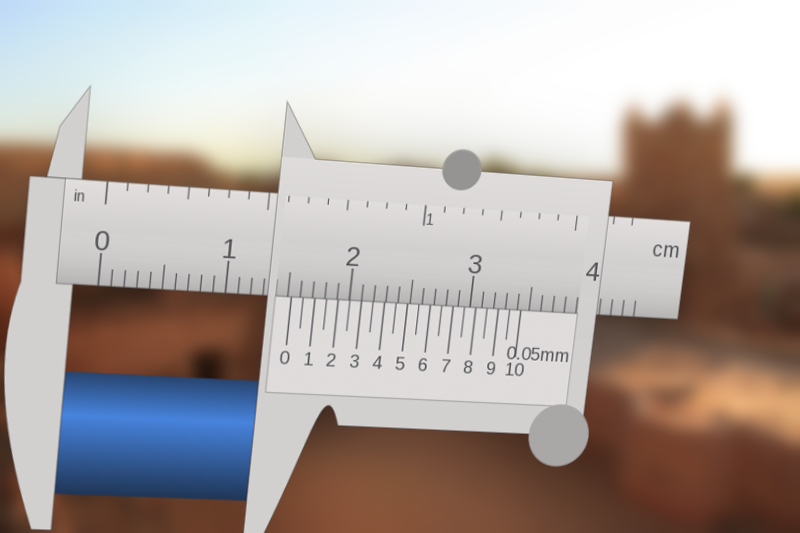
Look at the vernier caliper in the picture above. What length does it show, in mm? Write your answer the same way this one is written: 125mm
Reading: 15.3mm
